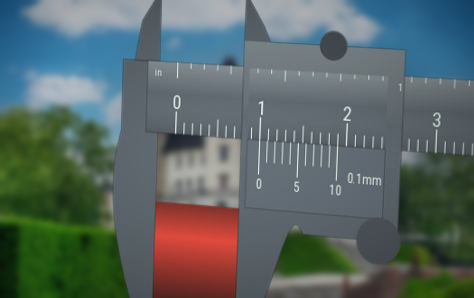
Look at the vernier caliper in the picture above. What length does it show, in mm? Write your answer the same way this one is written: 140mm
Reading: 10.0mm
